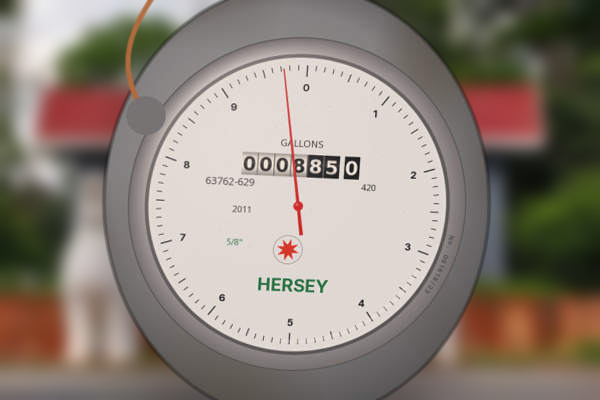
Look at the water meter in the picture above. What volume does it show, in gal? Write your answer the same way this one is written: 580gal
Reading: 8849.7gal
